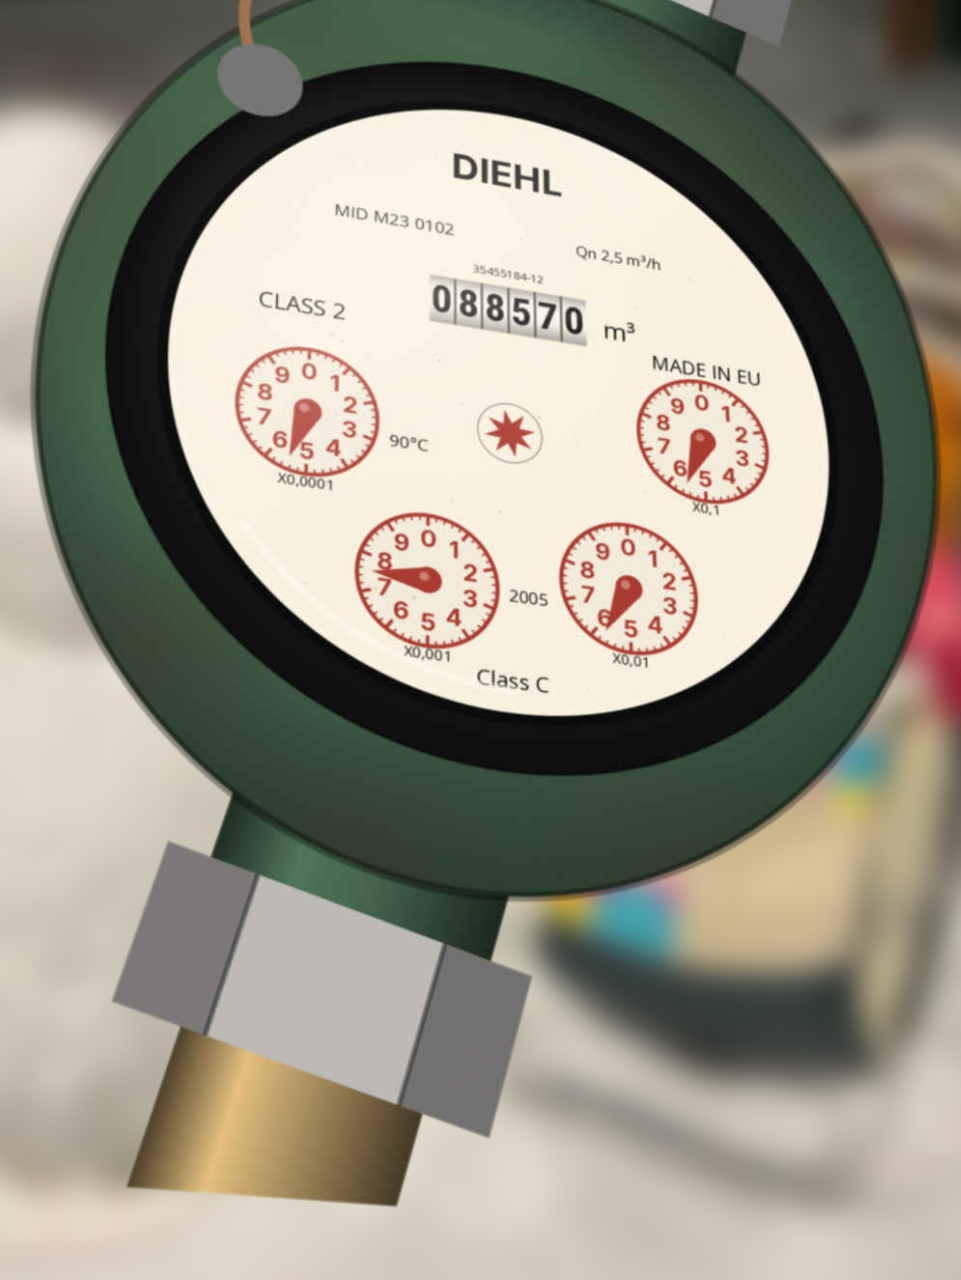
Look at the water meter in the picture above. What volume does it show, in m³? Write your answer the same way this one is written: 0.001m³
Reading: 88570.5575m³
